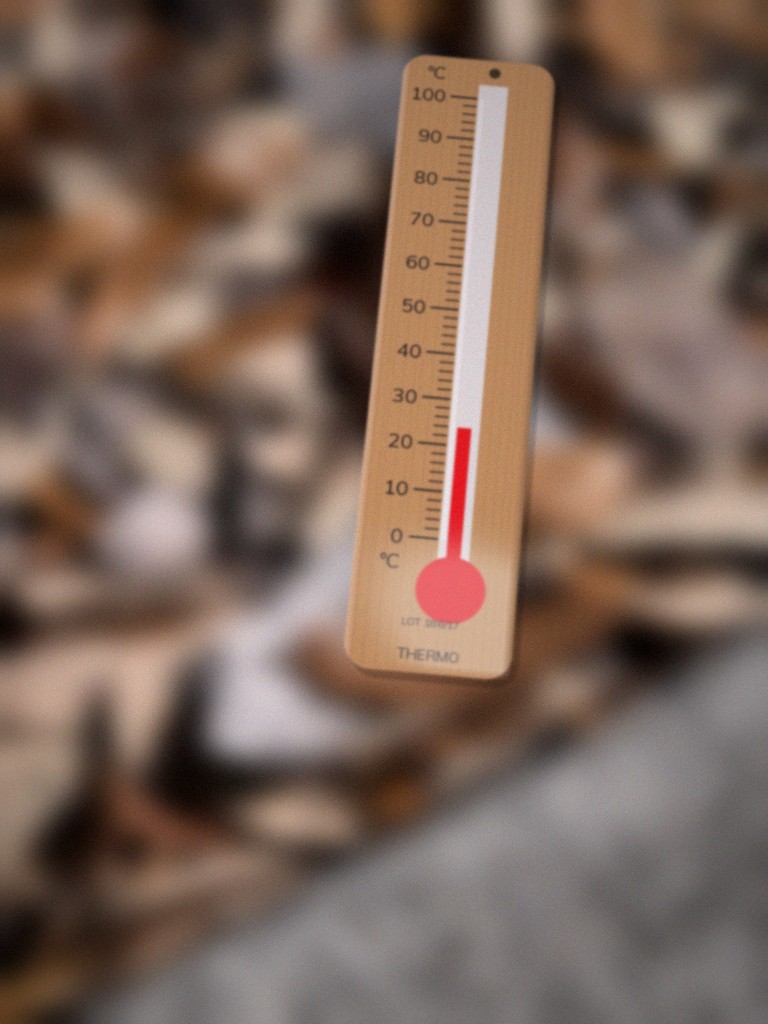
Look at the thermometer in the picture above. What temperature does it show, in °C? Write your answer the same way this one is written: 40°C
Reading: 24°C
